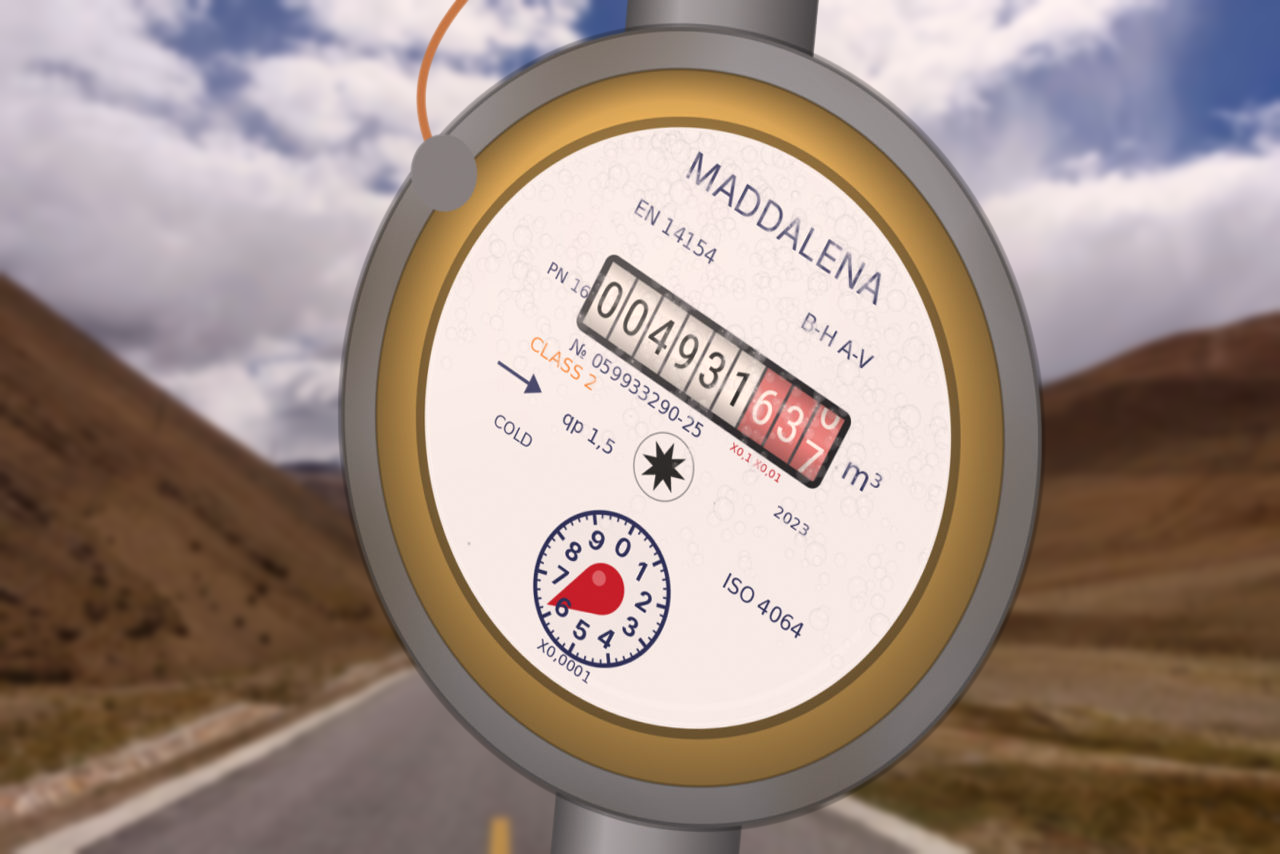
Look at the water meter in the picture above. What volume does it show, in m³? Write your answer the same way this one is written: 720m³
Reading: 4931.6366m³
